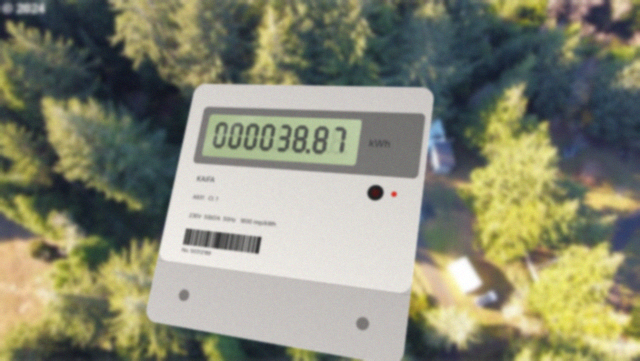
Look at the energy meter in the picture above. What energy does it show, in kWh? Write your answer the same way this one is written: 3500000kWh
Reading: 38.87kWh
